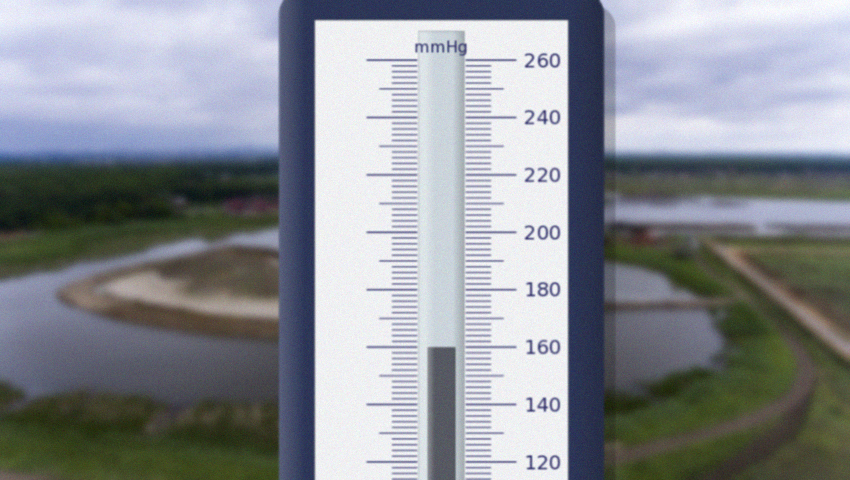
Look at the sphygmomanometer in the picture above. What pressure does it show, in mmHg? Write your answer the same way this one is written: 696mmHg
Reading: 160mmHg
